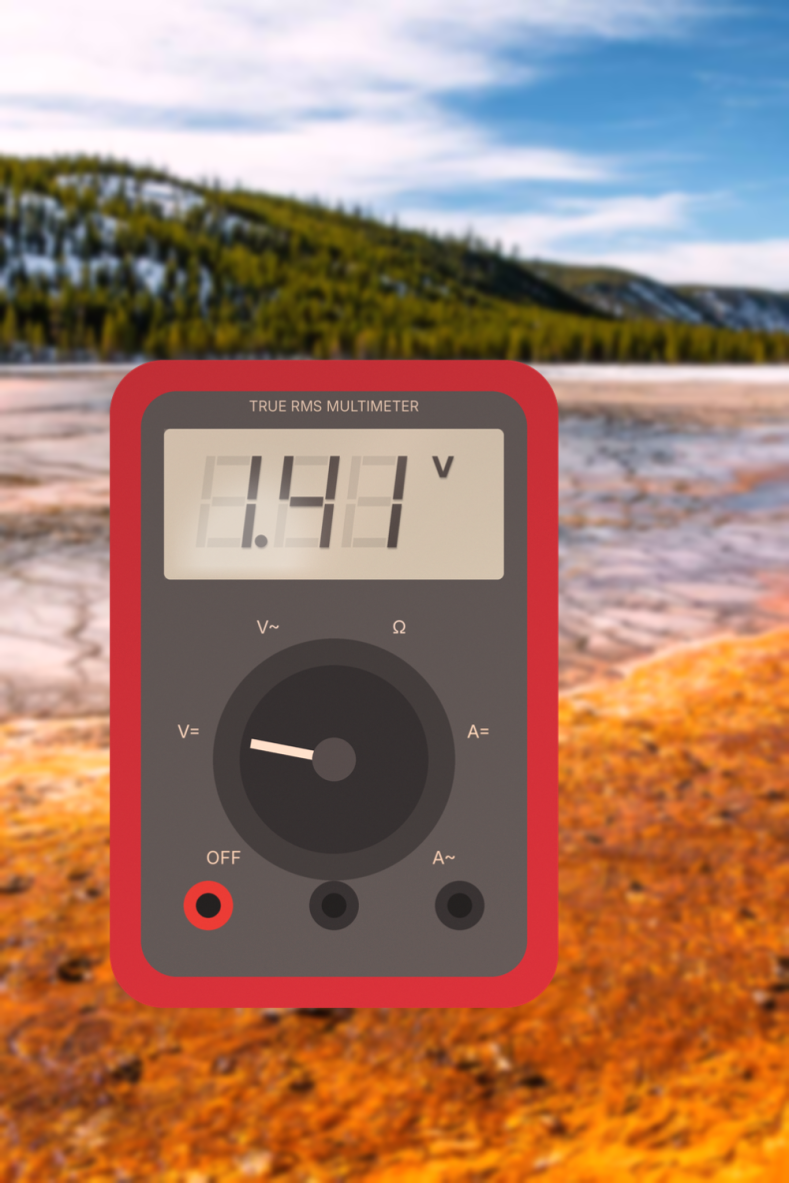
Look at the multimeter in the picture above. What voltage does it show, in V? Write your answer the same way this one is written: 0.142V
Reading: 1.41V
